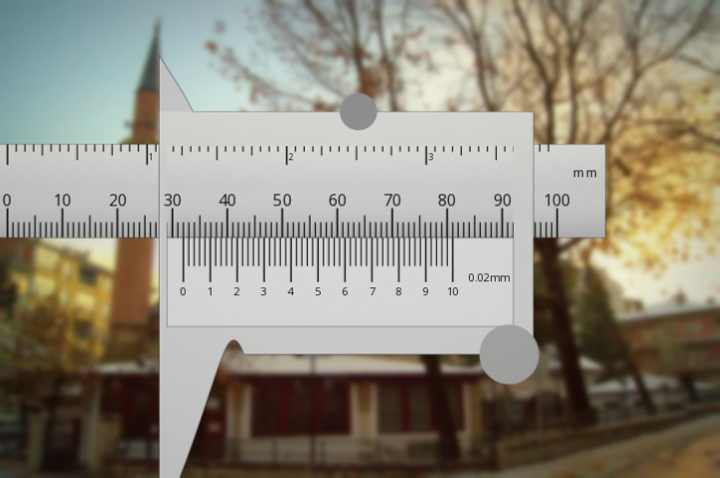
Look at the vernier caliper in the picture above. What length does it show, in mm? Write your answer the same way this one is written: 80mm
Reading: 32.0mm
